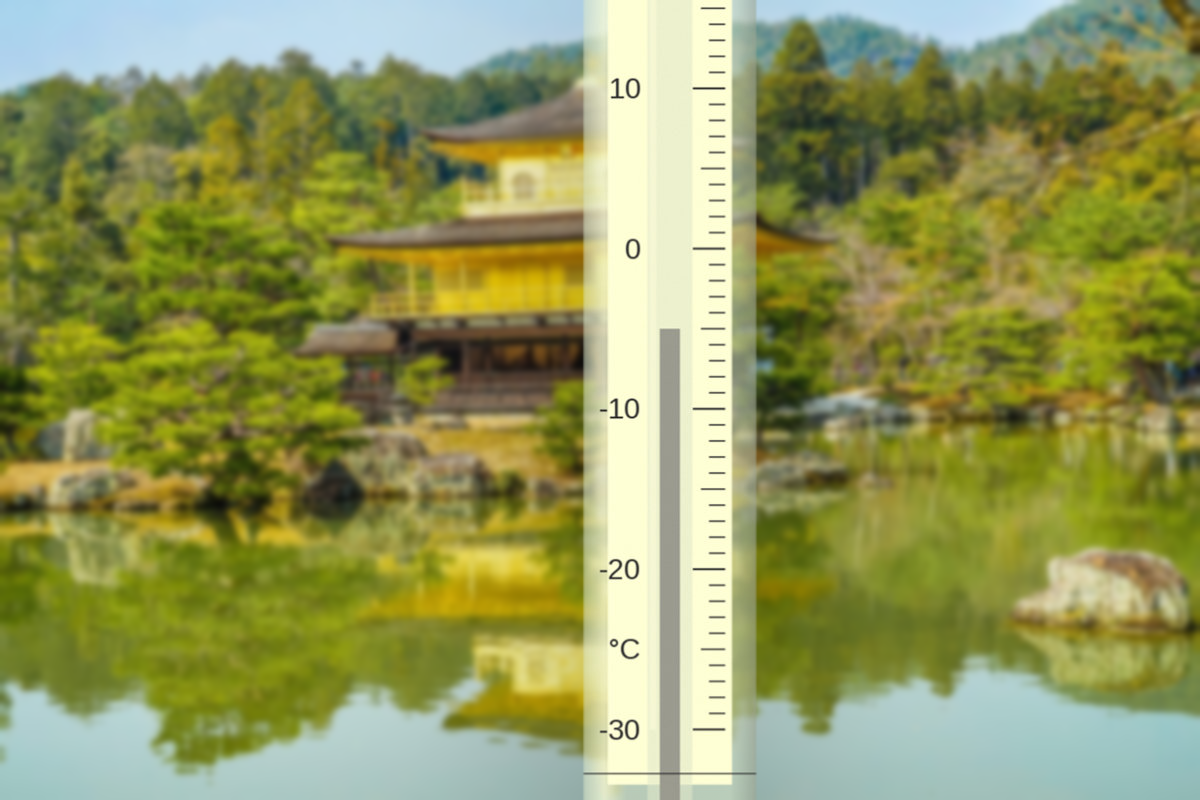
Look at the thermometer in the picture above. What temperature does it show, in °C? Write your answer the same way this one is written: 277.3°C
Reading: -5°C
